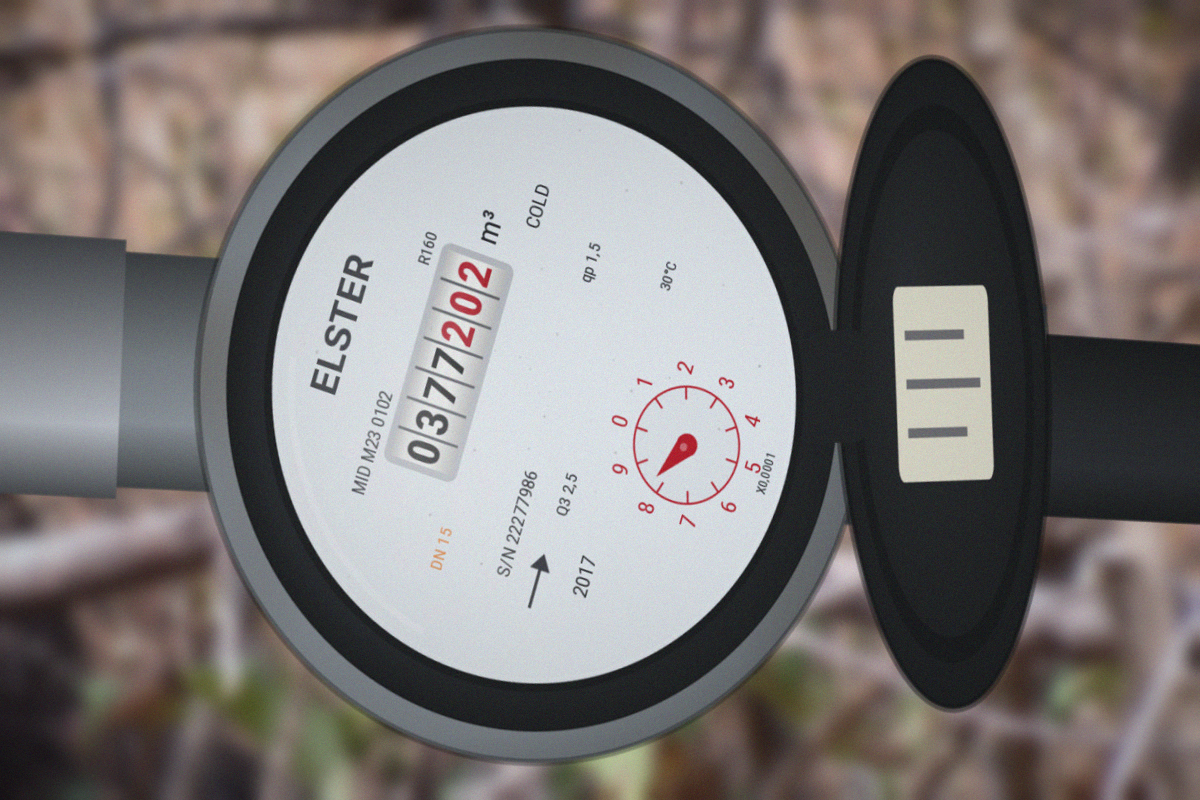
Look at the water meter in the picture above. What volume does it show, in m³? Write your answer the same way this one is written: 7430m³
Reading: 377.2028m³
